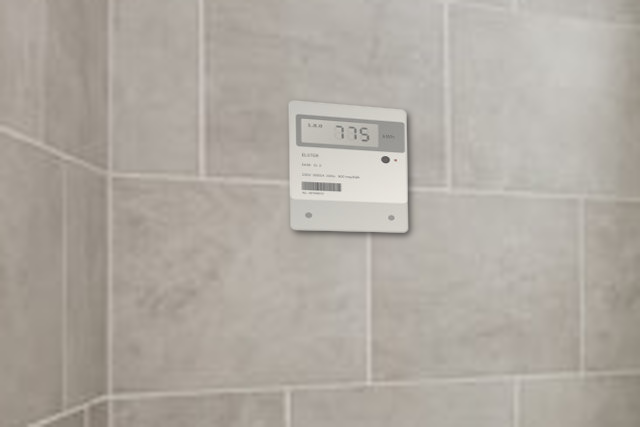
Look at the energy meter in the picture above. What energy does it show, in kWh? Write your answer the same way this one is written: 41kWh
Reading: 775kWh
